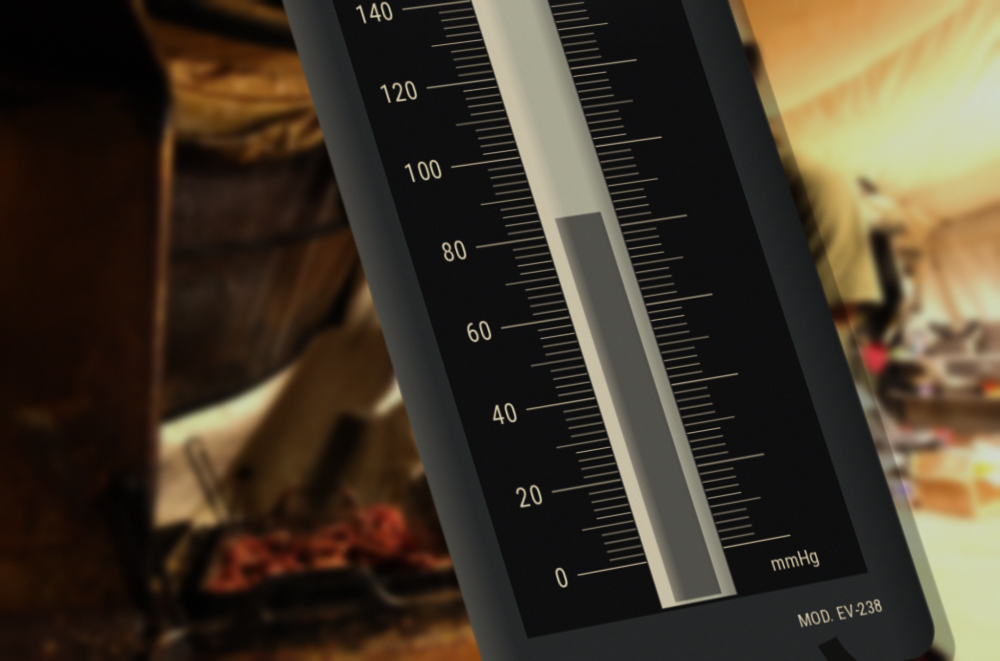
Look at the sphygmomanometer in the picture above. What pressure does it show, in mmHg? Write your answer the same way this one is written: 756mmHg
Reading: 84mmHg
